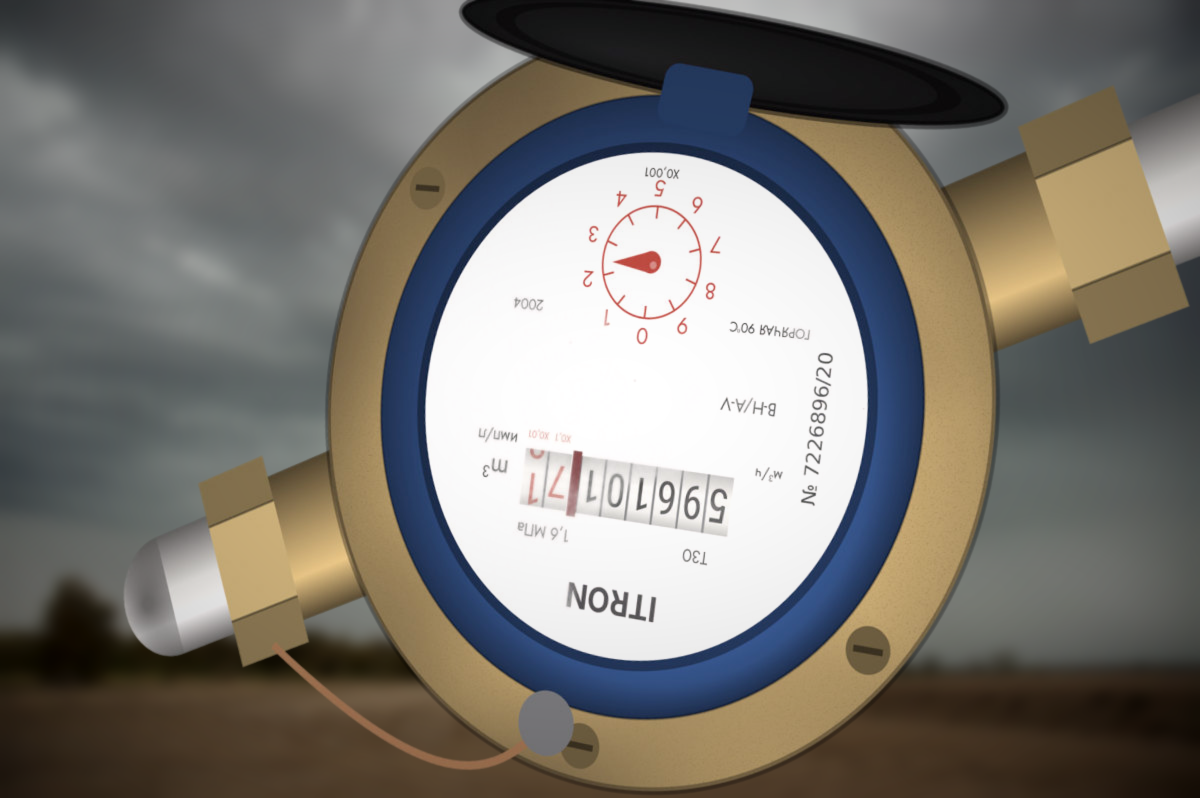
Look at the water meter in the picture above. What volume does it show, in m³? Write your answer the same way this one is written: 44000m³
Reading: 596101.712m³
